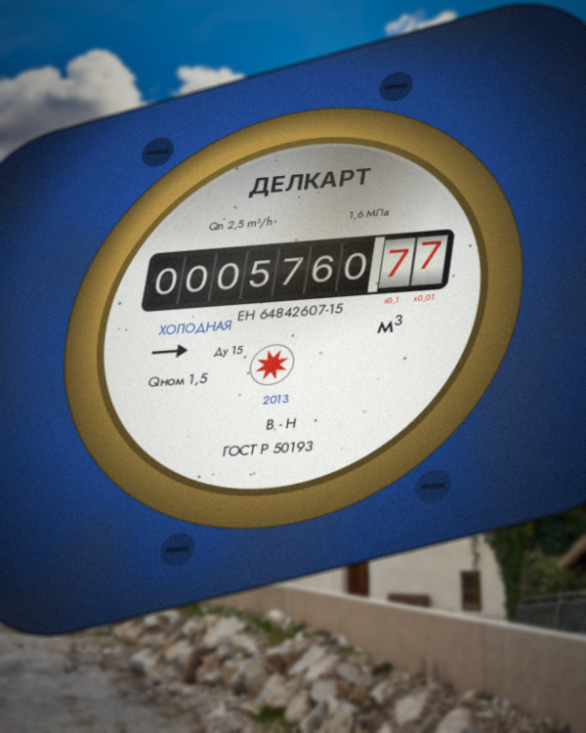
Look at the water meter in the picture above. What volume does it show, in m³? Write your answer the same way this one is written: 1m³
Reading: 5760.77m³
